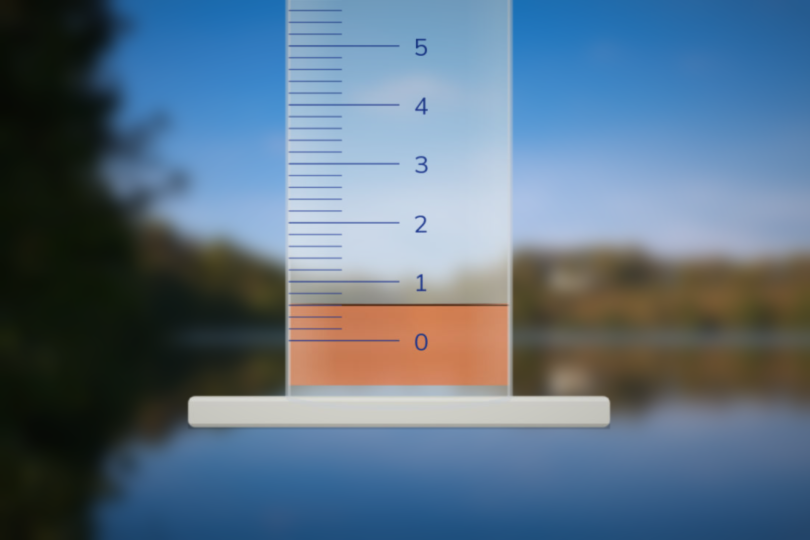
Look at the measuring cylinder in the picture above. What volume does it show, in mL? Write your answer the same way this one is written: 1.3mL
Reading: 0.6mL
